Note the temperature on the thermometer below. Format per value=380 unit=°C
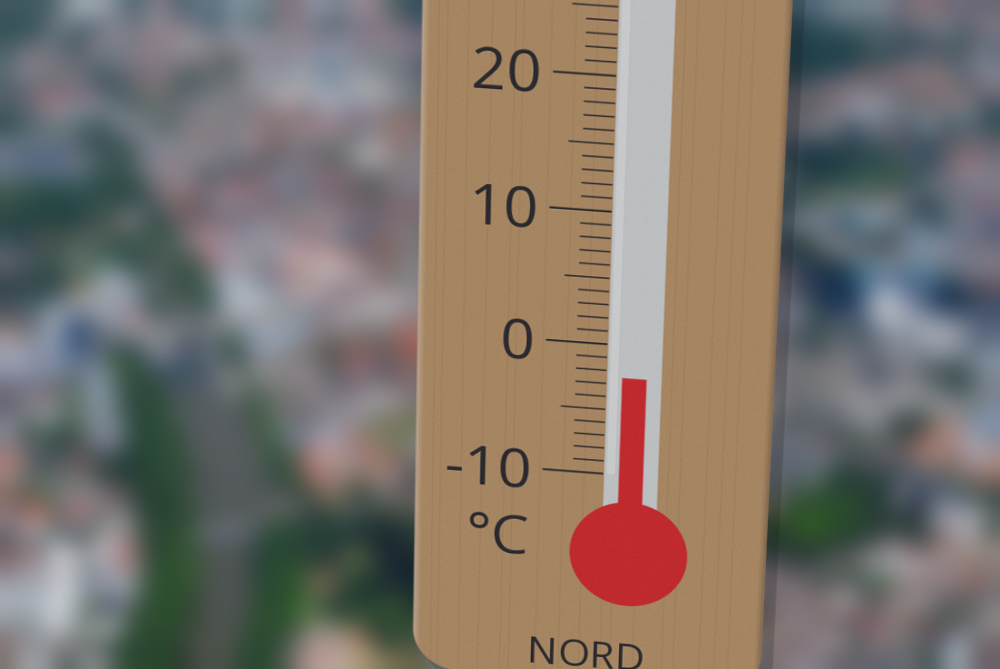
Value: value=-2.5 unit=°C
